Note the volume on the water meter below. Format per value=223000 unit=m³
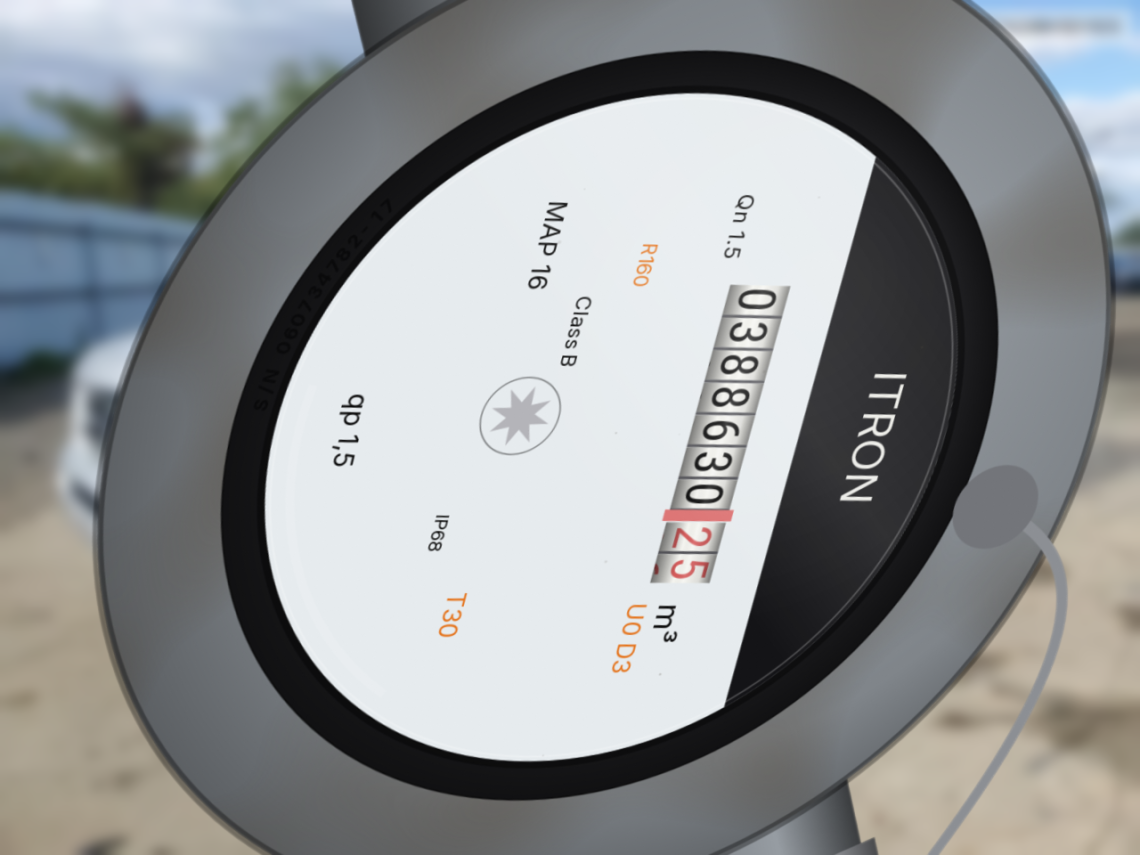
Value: value=388630.25 unit=m³
